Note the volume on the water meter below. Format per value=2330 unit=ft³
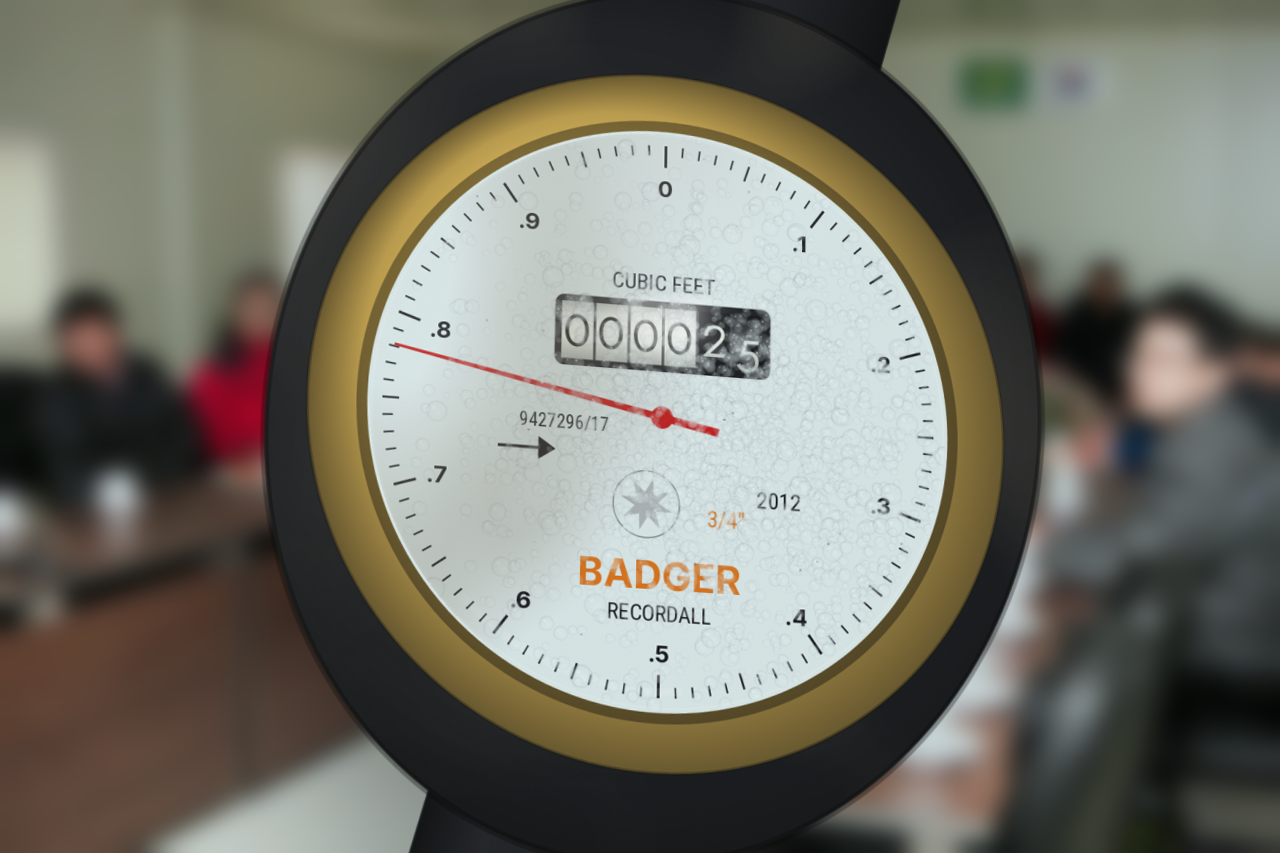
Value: value=24.78 unit=ft³
